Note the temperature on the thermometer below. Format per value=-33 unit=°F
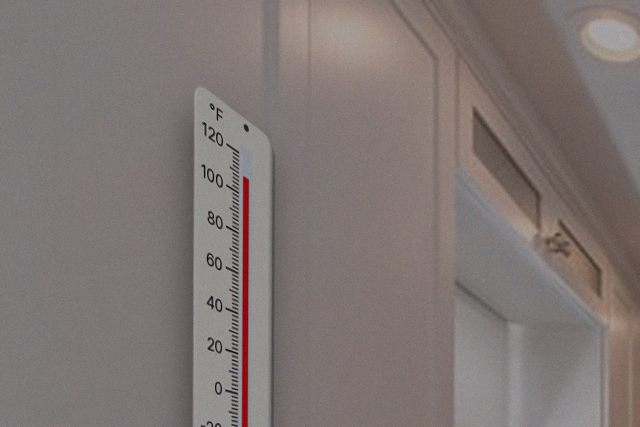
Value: value=110 unit=°F
